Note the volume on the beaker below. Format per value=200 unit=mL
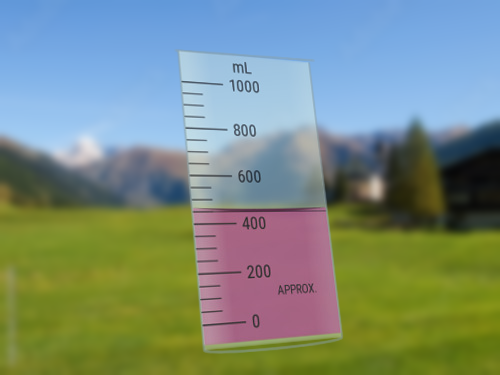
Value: value=450 unit=mL
